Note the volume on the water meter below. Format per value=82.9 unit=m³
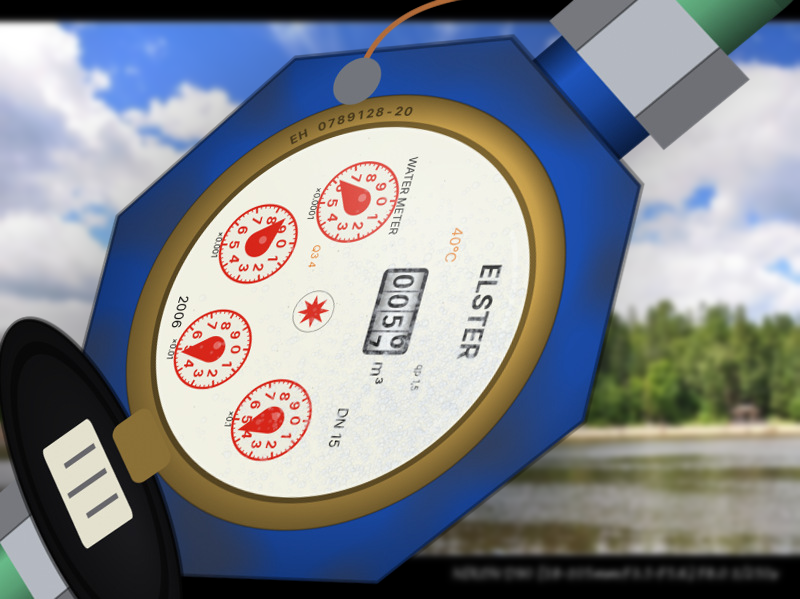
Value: value=56.4486 unit=m³
